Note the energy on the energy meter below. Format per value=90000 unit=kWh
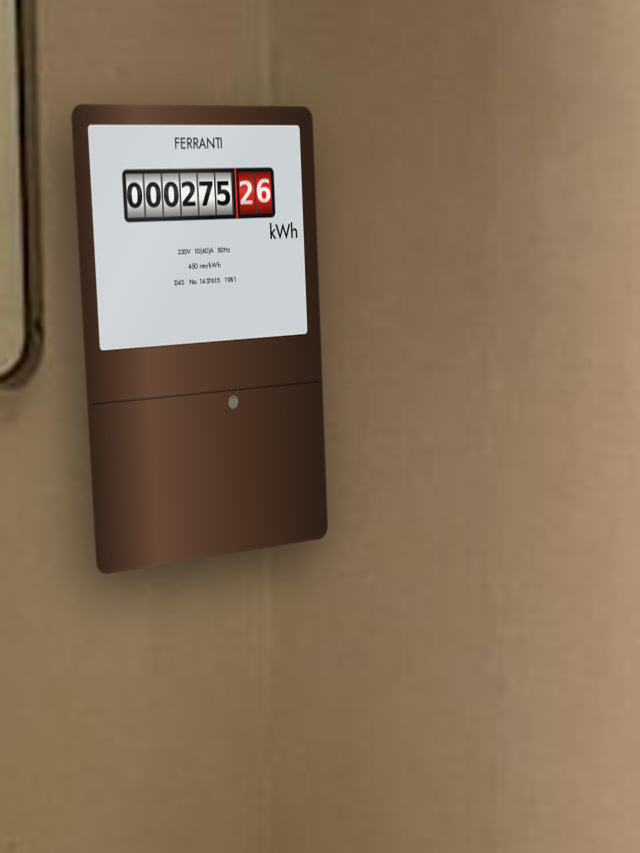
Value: value=275.26 unit=kWh
